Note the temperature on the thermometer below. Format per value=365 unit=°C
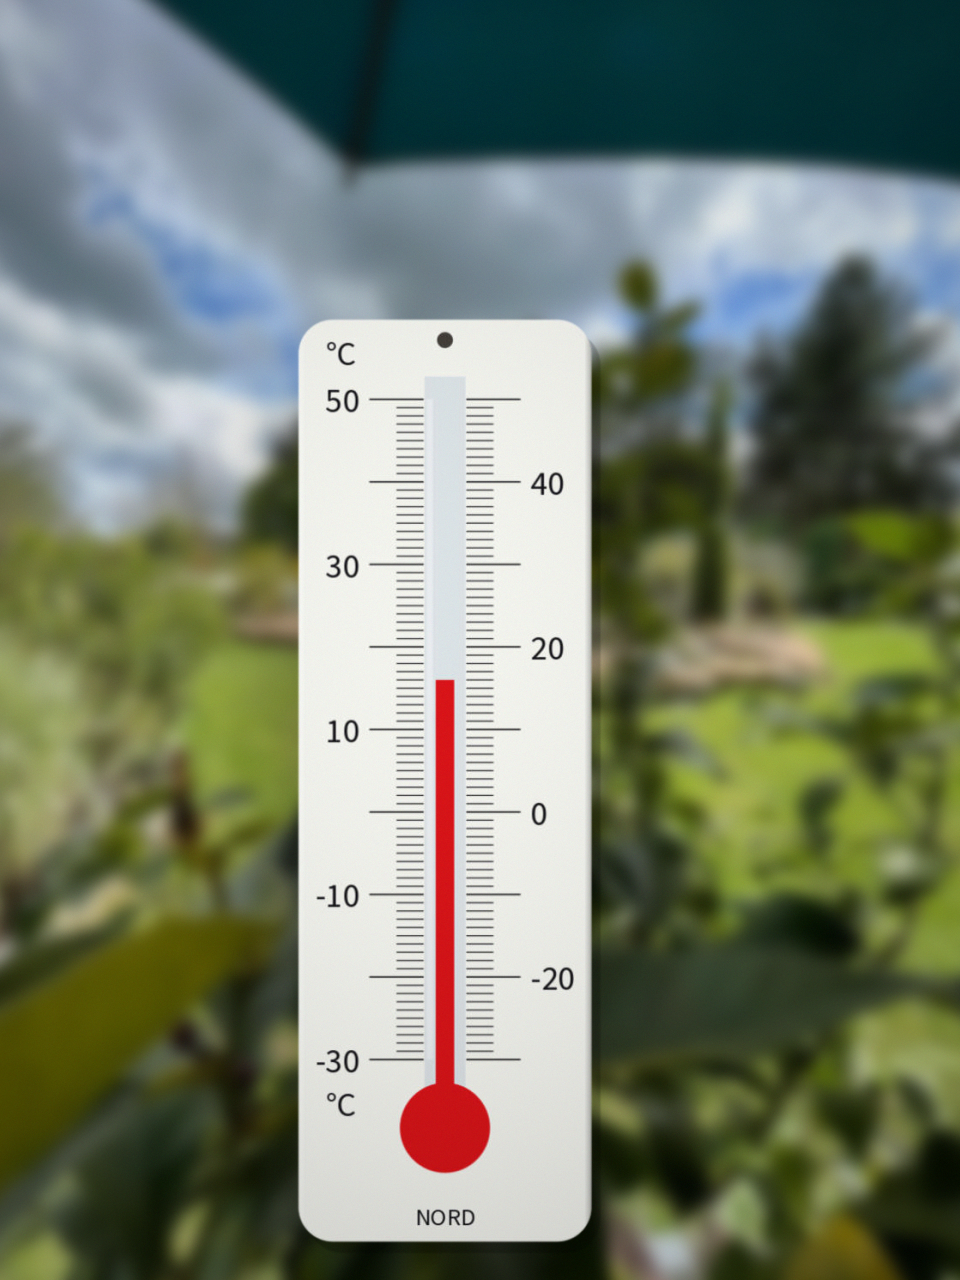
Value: value=16 unit=°C
